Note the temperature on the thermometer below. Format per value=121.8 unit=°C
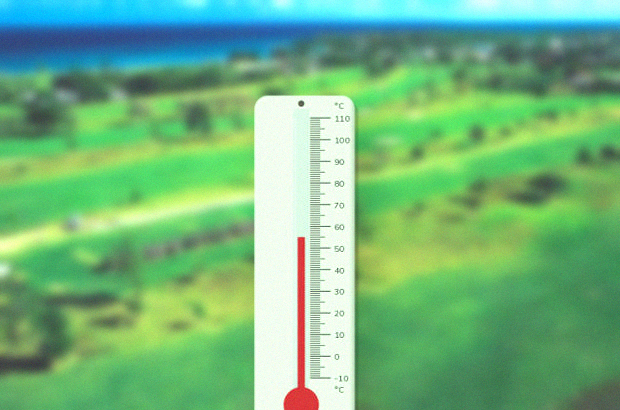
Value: value=55 unit=°C
